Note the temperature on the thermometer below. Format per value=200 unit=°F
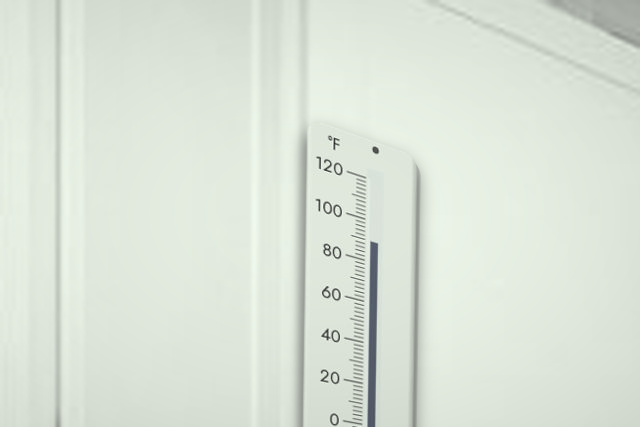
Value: value=90 unit=°F
